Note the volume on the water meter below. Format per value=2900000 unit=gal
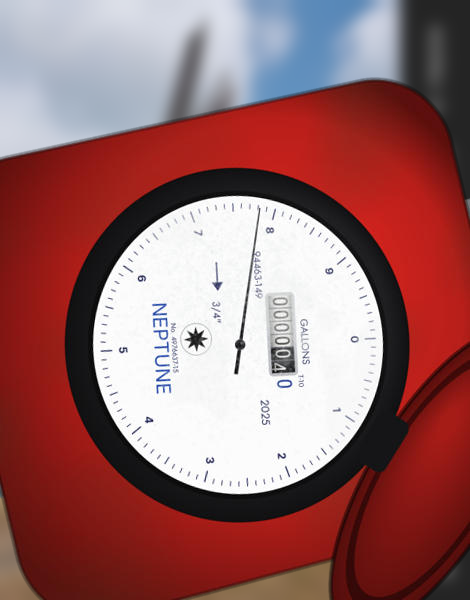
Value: value=37.8 unit=gal
